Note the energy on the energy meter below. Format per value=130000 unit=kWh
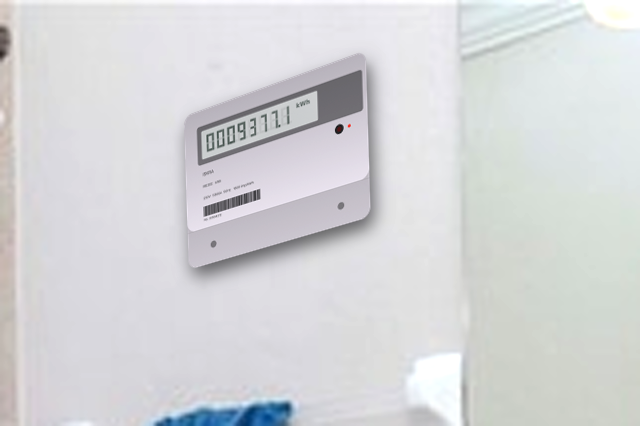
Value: value=9377.1 unit=kWh
